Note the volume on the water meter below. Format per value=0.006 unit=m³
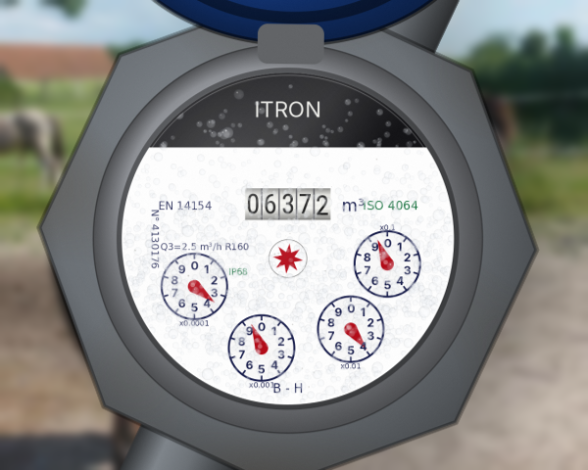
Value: value=6371.9393 unit=m³
